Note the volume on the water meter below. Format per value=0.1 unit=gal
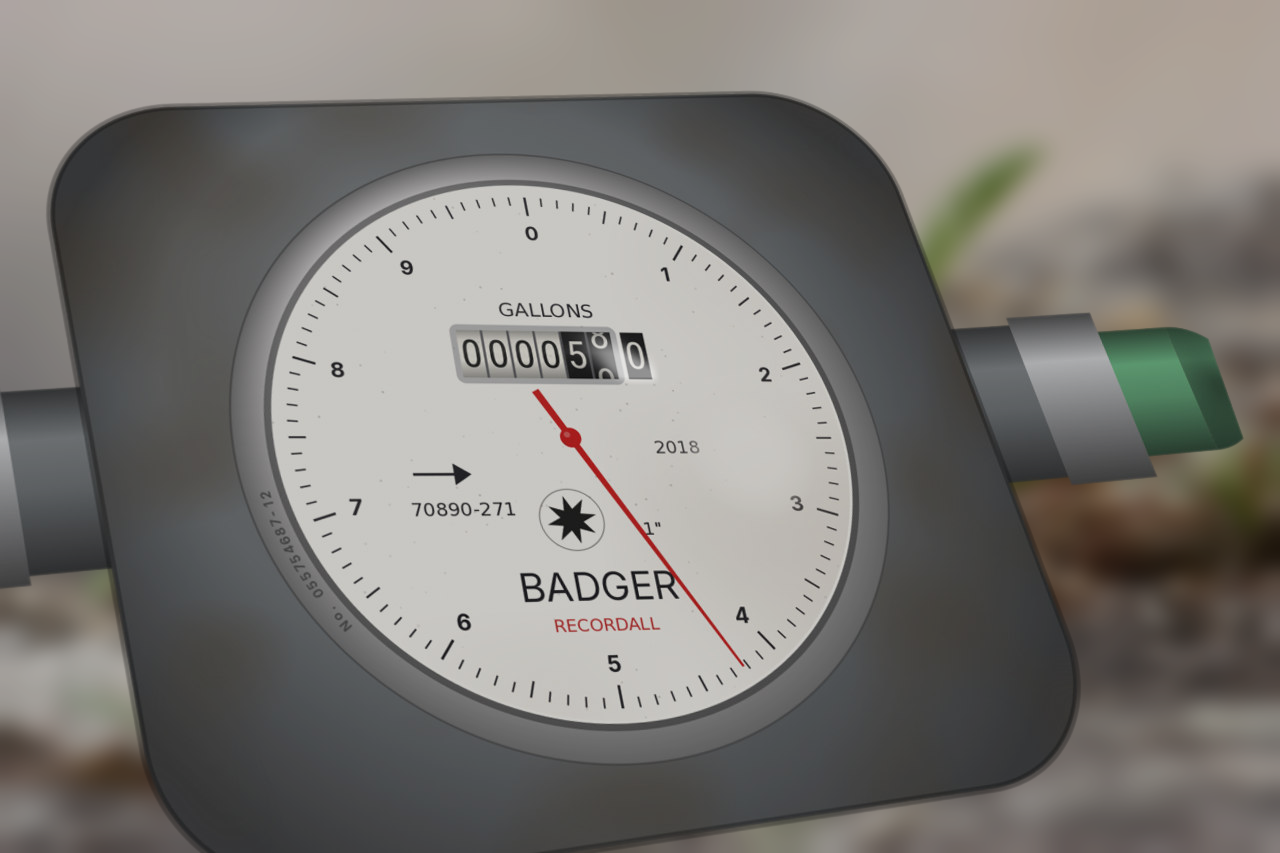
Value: value=584.2 unit=gal
